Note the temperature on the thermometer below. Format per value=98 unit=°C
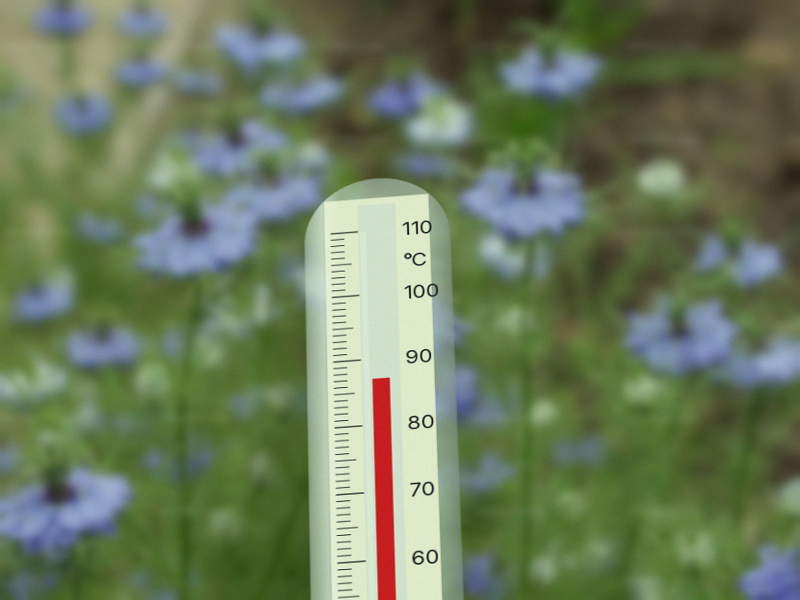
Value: value=87 unit=°C
